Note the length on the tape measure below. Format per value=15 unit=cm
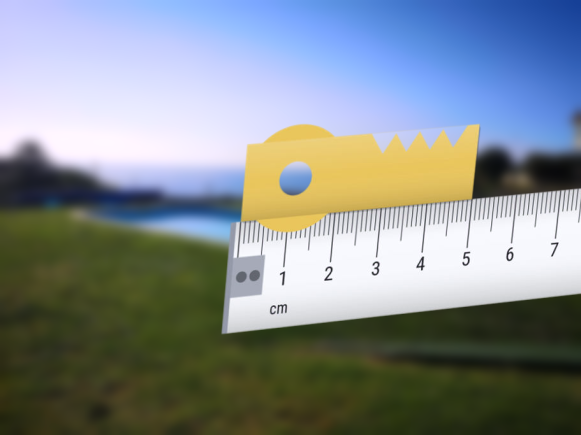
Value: value=5 unit=cm
